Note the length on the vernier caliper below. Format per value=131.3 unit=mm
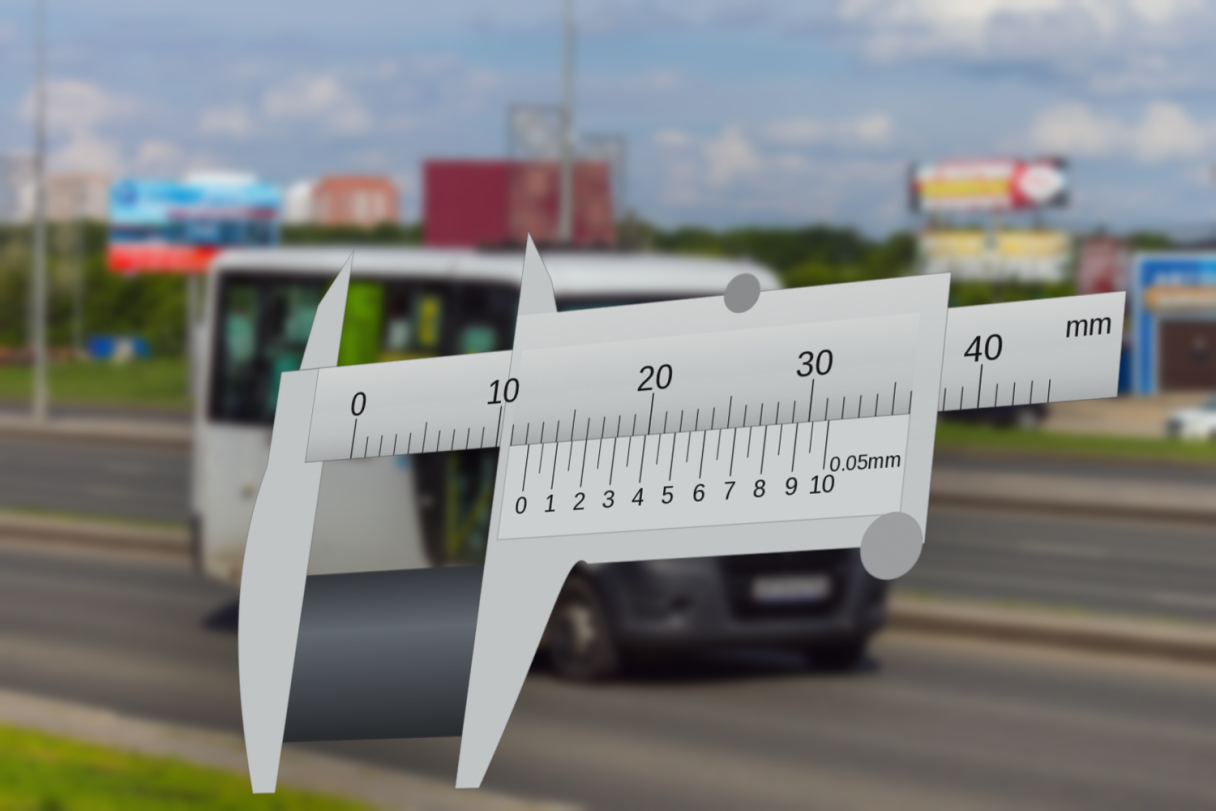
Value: value=12.2 unit=mm
